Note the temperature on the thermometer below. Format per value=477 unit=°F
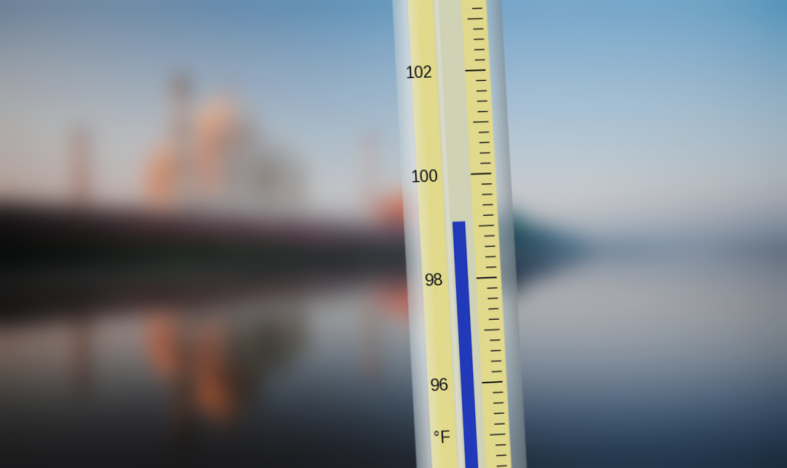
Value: value=99.1 unit=°F
